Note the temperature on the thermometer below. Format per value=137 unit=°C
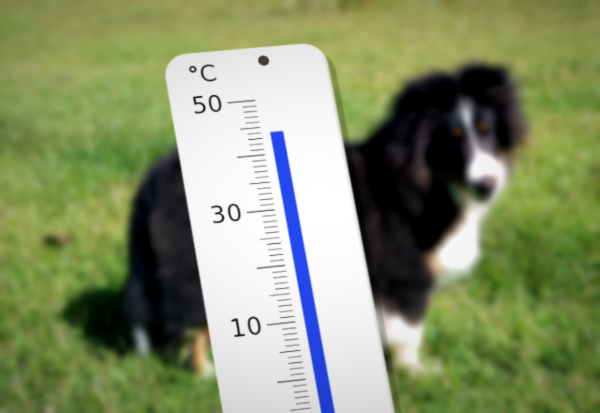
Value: value=44 unit=°C
